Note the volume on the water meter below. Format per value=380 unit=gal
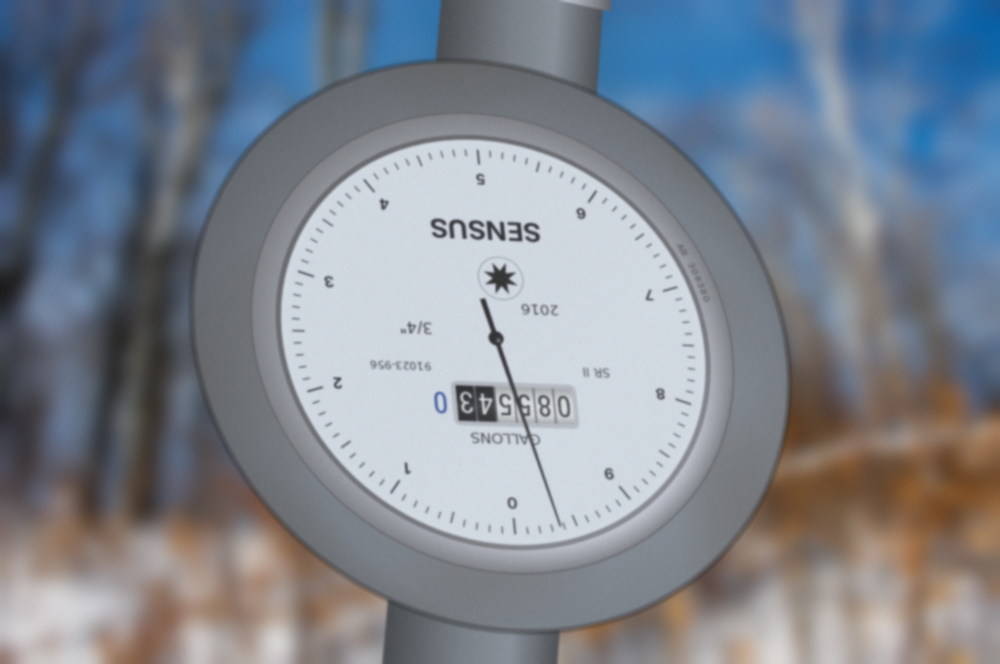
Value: value=855429.6 unit=gal
